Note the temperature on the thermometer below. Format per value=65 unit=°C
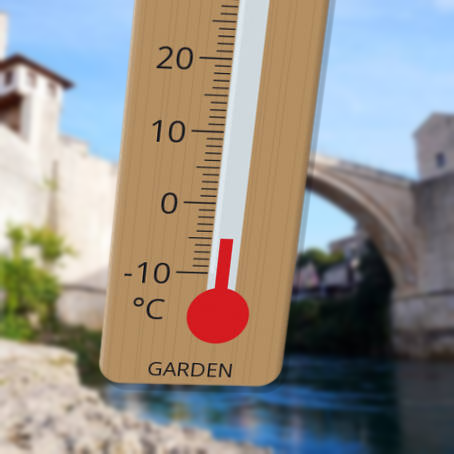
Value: value=-5 unit=°C
